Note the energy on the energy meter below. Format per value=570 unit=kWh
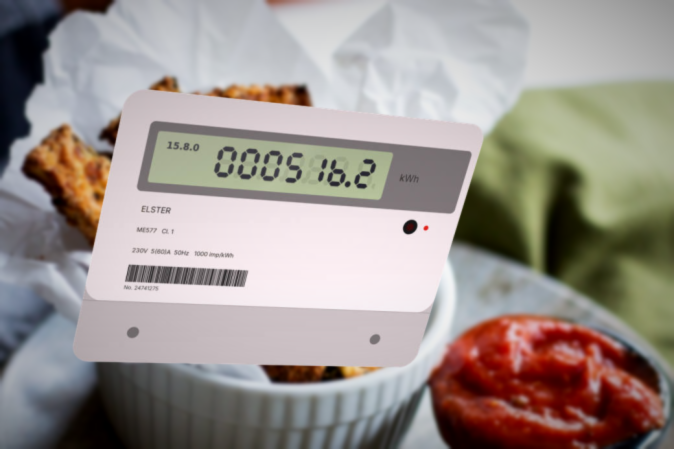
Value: value=516.2 unit=kWh
